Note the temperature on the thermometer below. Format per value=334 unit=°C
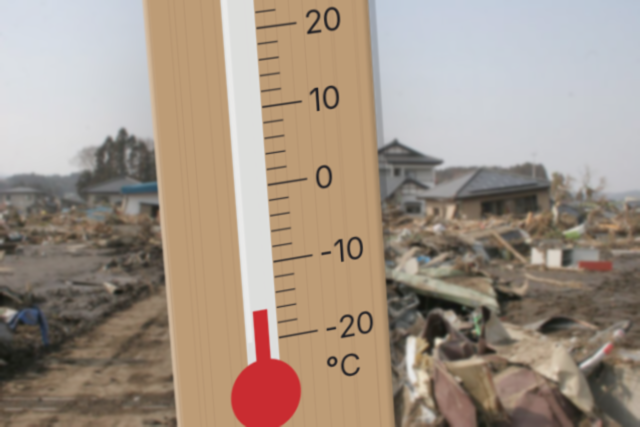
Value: value=-16 unit=°C
